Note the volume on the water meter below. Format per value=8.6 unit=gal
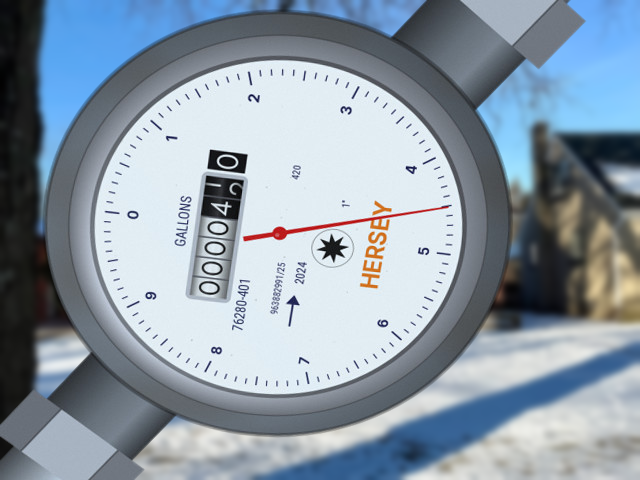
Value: value=414.5 unit=gal
